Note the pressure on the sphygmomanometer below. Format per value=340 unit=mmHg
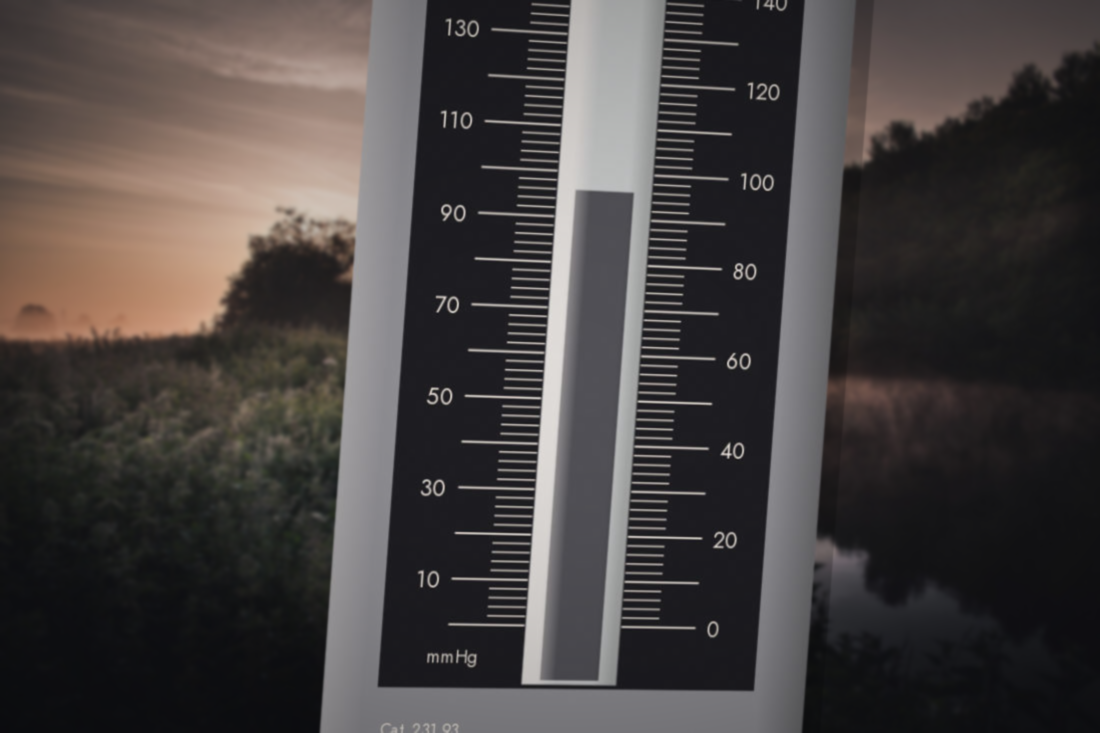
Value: value=96 unit=mmHg
